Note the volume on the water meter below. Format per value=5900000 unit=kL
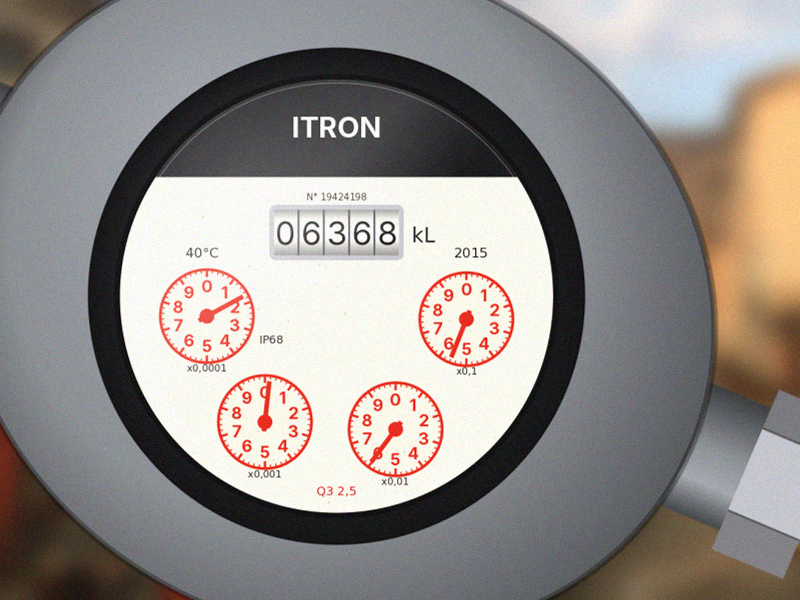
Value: value=6368.5601 unit=kL
